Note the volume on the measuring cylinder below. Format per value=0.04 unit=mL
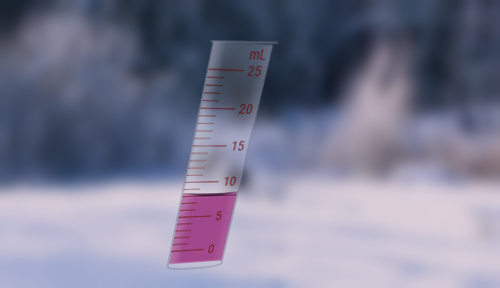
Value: value=8 unit=mL
